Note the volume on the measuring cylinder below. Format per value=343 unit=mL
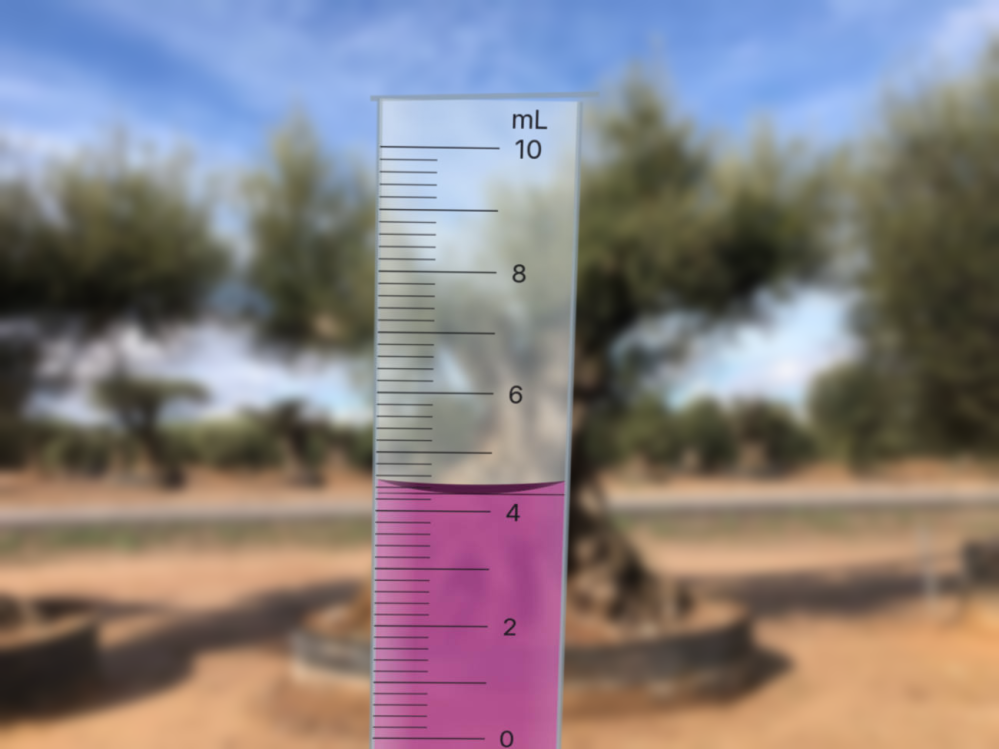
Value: value=4.3 unit=mL
